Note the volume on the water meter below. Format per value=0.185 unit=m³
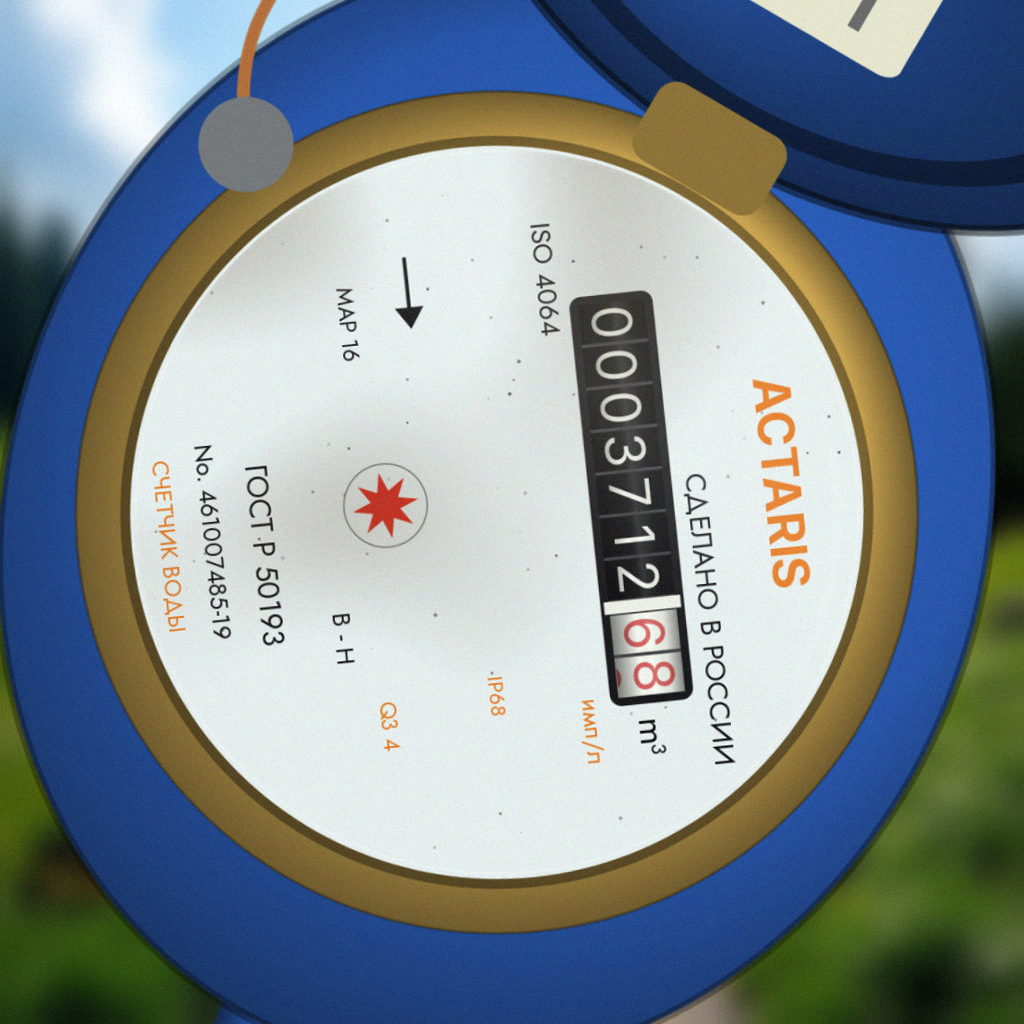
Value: value=3712.68 unit=m³
